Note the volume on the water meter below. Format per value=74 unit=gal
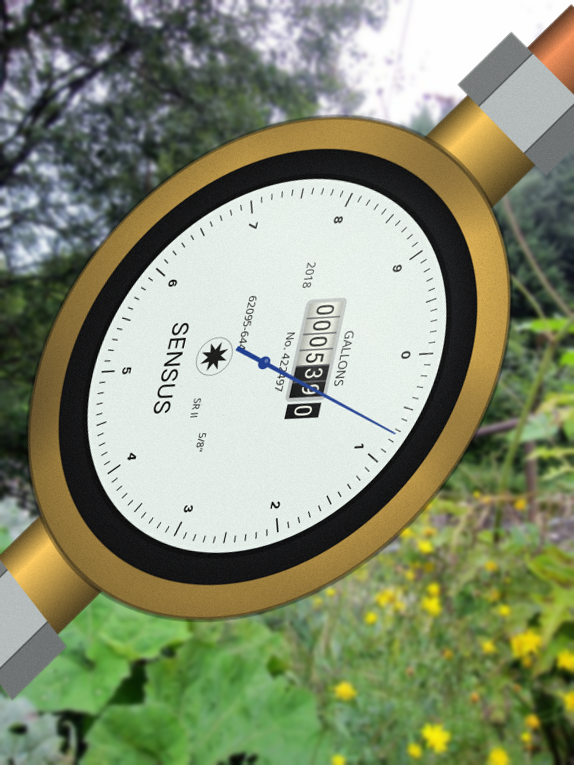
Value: value=5390.7 unit=gal
